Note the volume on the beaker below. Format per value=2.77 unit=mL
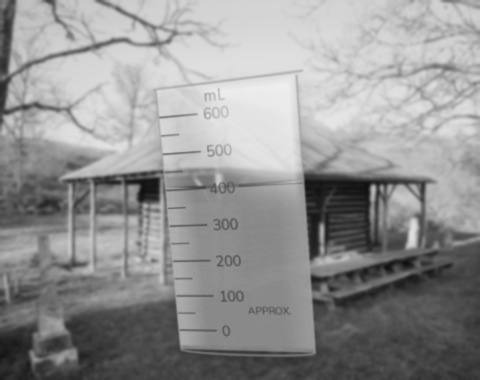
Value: value=400 unit=mL
